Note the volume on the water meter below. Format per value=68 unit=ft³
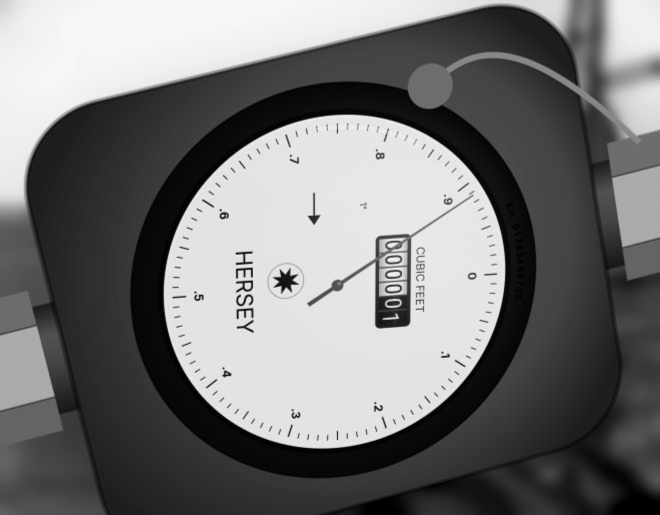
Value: value=0.91 unit=ft³
